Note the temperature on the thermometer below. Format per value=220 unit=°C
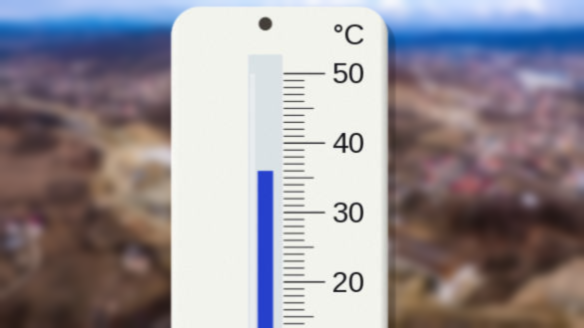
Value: value=36 unit=°C
